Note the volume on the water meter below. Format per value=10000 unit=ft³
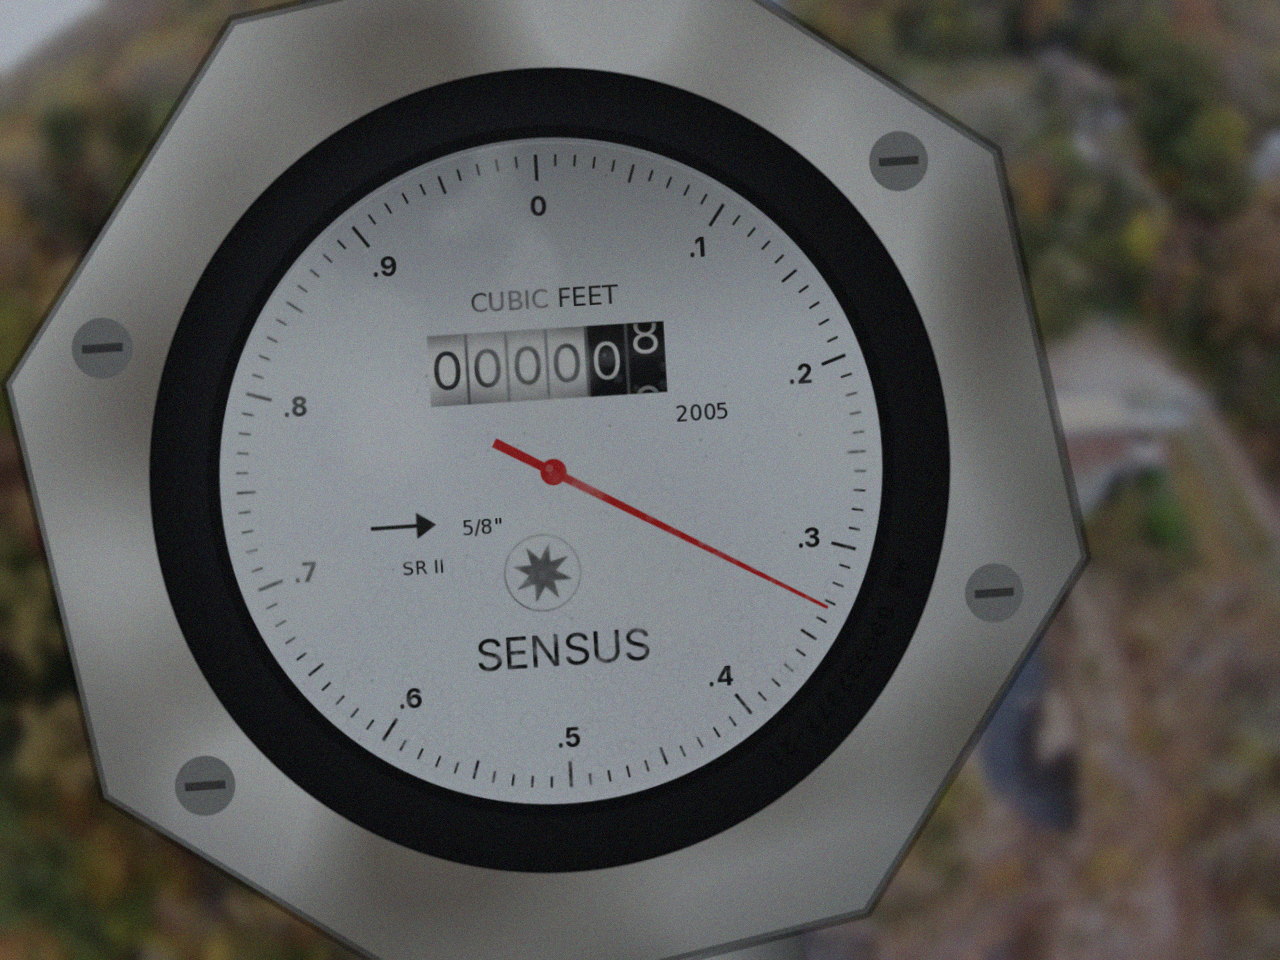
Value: value=8.33 unit=ft³
